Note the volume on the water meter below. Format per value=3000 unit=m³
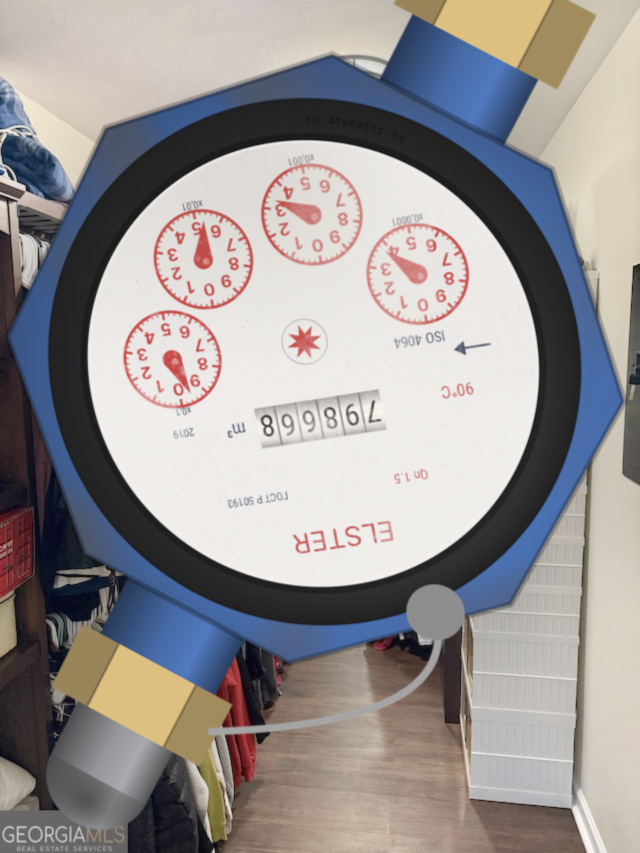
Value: value=798667.9533 unit=m³
